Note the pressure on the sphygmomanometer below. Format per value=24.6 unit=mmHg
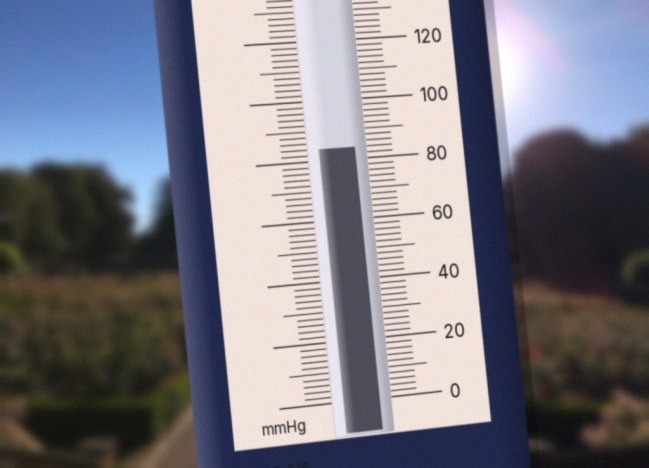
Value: value=84 unit=mmHg
